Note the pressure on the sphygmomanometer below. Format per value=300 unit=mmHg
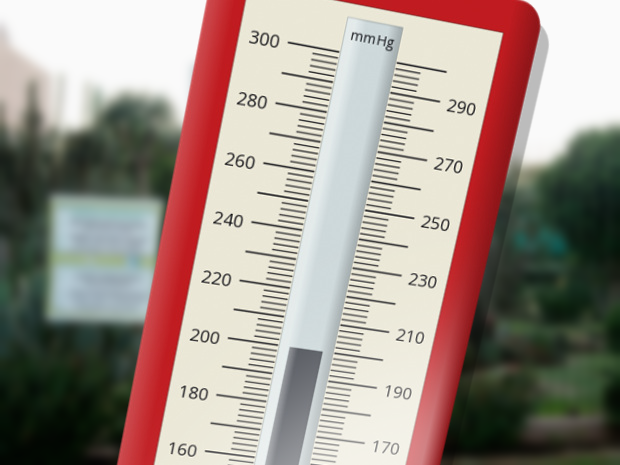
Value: value=200 unit=mmHg
